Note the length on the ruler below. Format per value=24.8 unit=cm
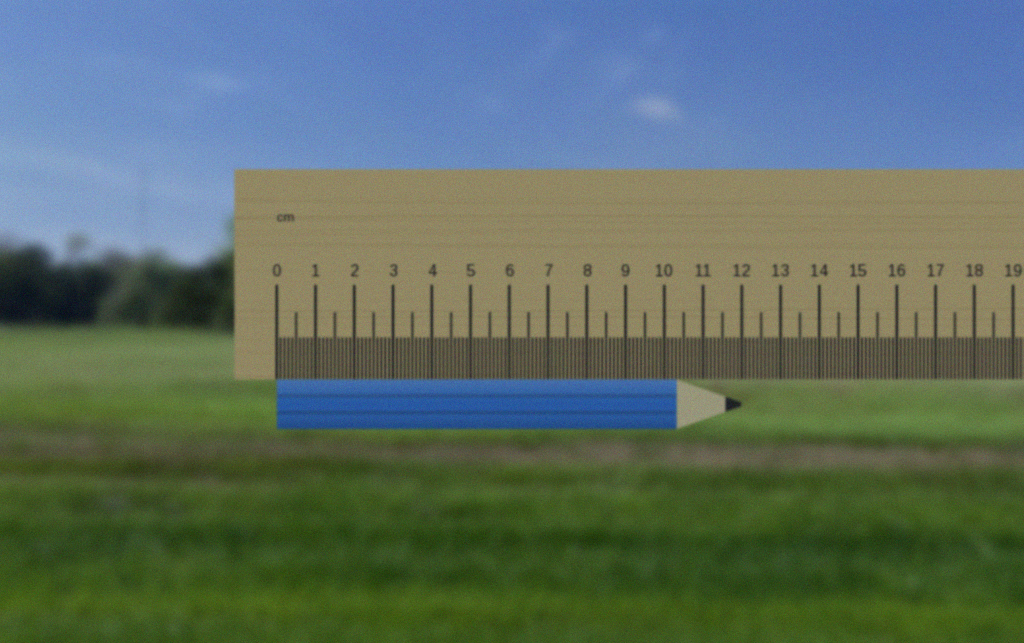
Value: value=12 unit=cm
